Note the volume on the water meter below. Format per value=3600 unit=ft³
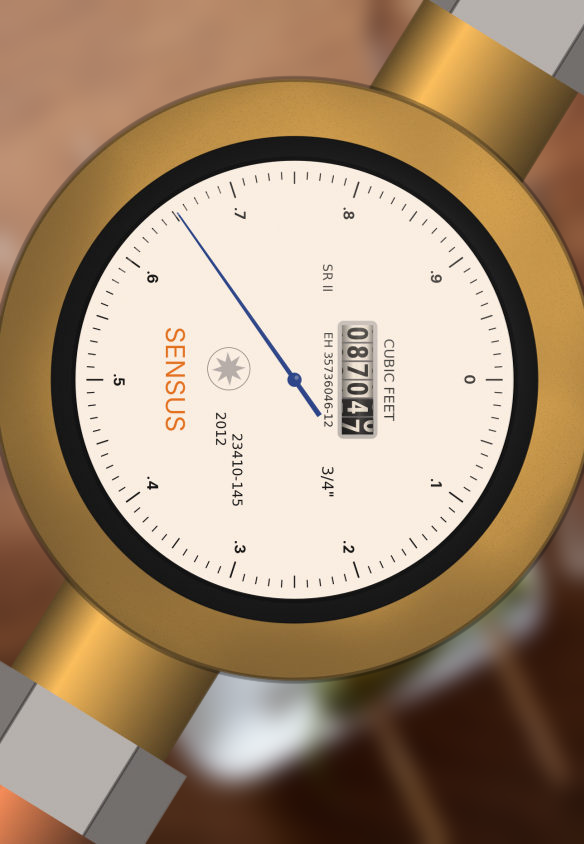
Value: value=87046.65 unit=ft³
